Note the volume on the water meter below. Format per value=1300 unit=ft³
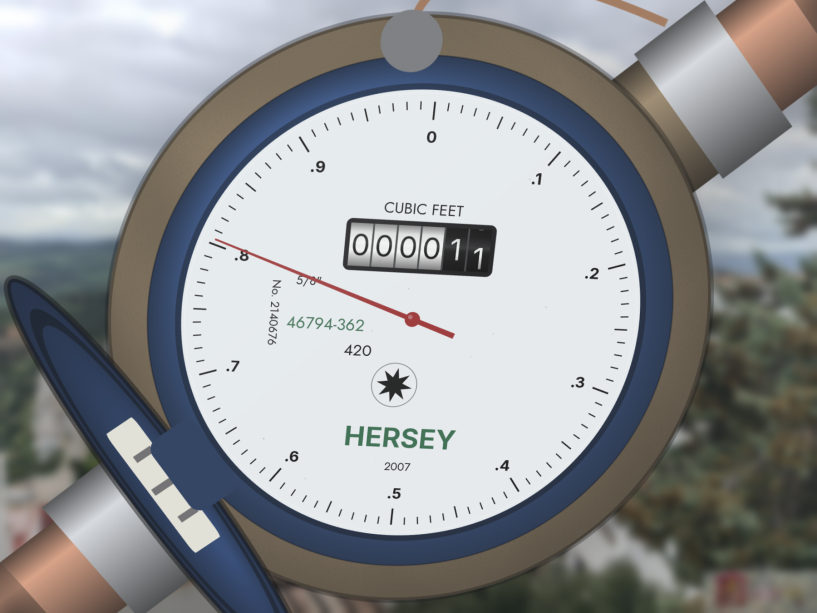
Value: value=10.80 unit=ft³
